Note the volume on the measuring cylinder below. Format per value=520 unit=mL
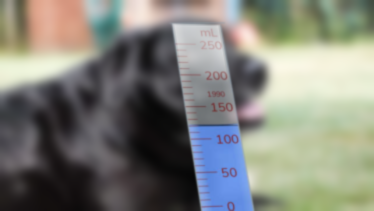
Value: value=120 unit=mL
